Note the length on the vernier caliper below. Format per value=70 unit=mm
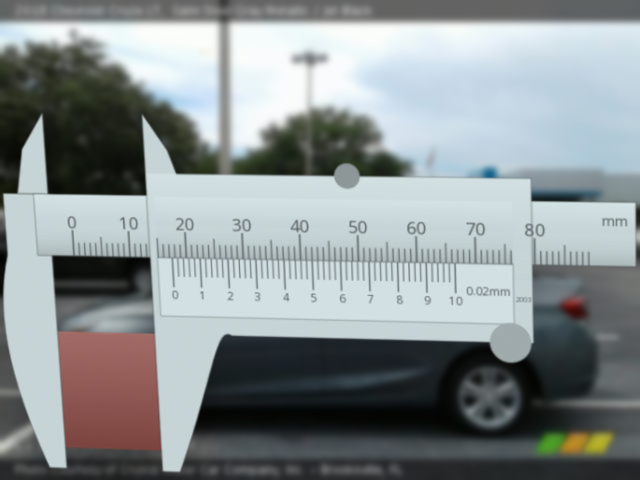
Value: value=17.5 unit=mm
